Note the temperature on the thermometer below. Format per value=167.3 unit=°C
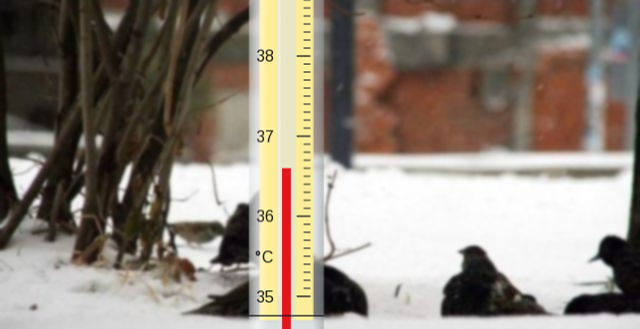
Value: value=36.6 unit=°C
